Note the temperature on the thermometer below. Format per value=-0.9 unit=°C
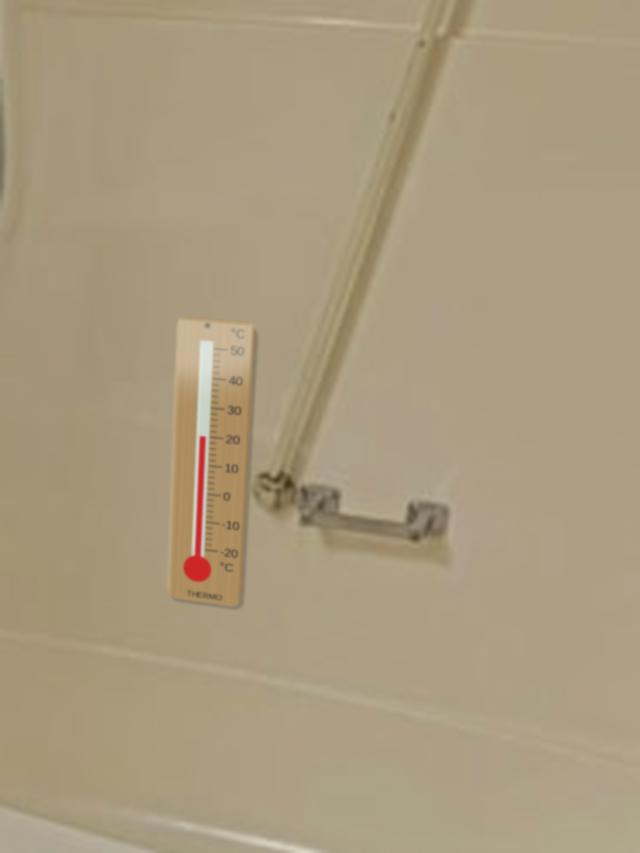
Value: value=20 unit=°C
